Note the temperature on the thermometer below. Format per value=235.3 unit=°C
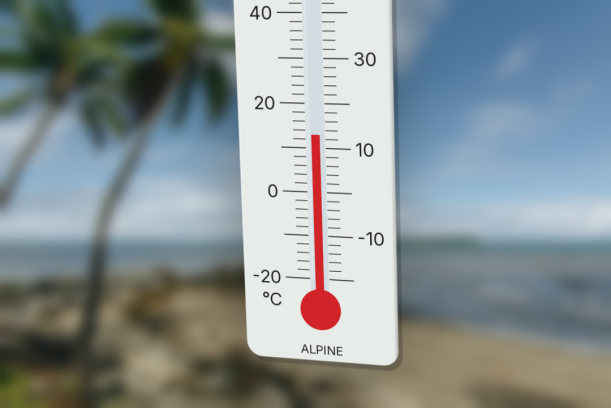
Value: value=13 unit=°C
